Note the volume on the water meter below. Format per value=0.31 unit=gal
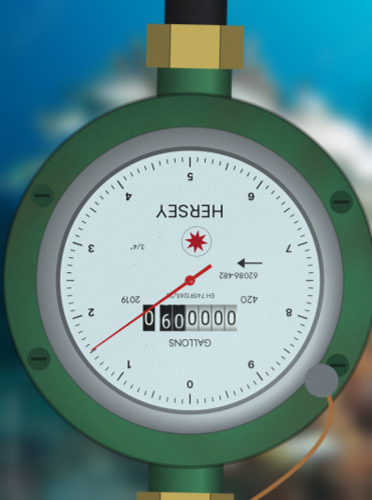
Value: value=91.5 unit=gal
